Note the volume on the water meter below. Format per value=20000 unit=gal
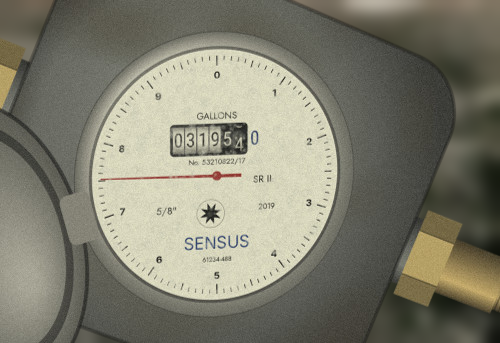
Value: value=319537.5 unit=gal
